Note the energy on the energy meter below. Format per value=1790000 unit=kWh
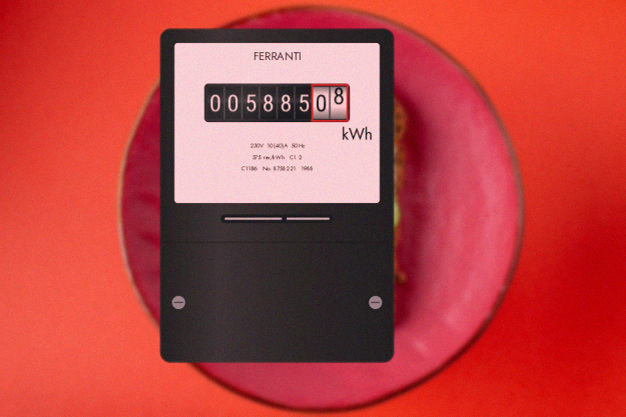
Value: value=5885.08 unit=kWh
